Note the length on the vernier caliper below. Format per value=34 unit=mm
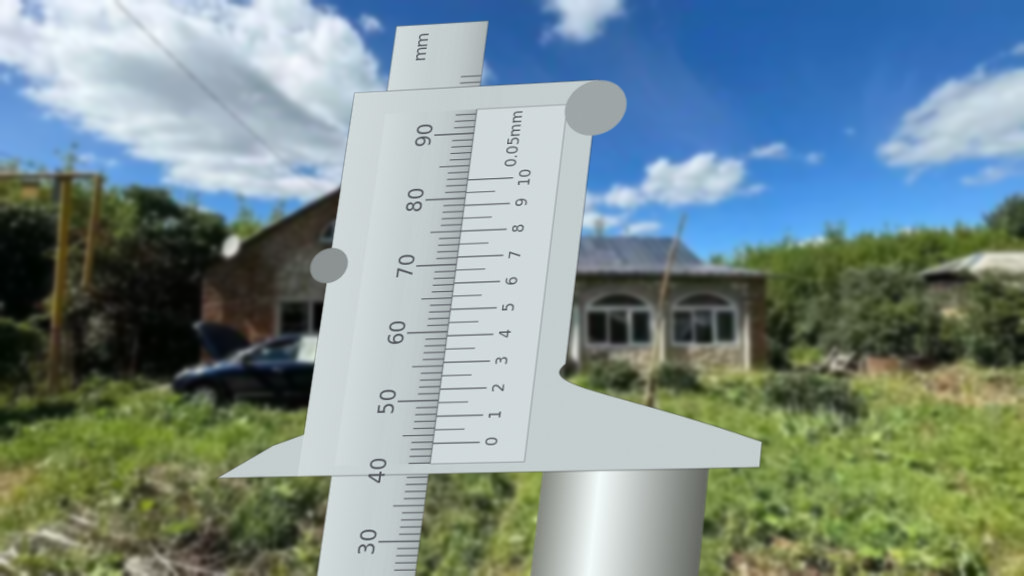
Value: value=43.8 unit=mm
